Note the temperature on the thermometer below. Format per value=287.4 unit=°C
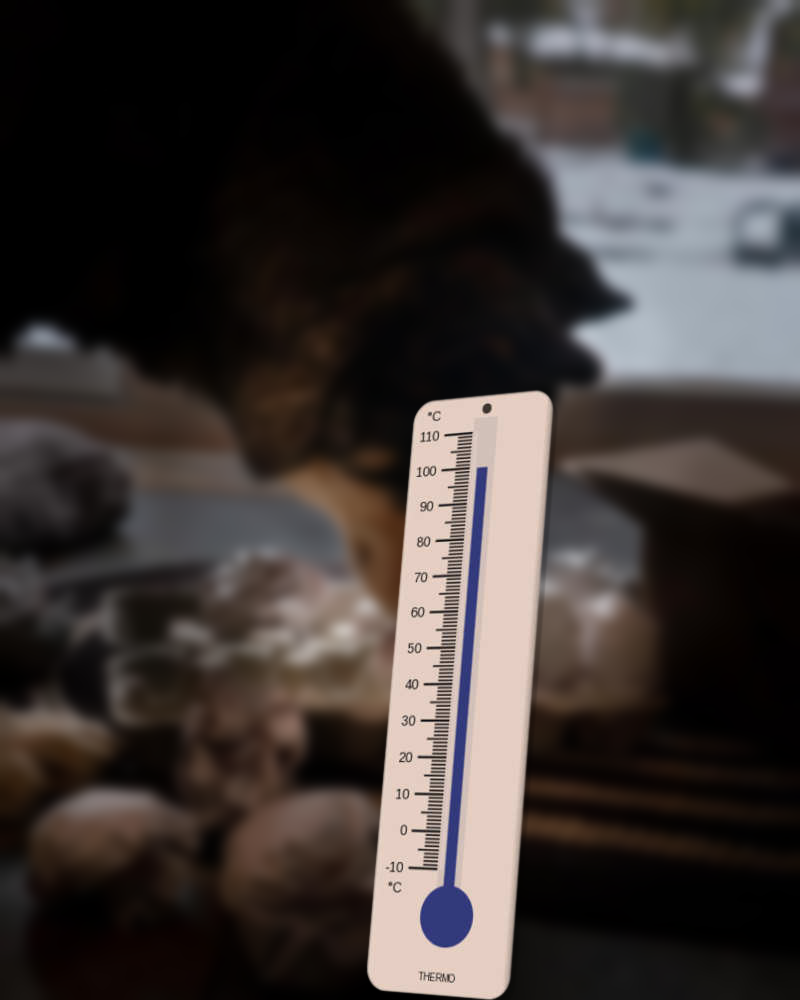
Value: value=100 unit=°C
